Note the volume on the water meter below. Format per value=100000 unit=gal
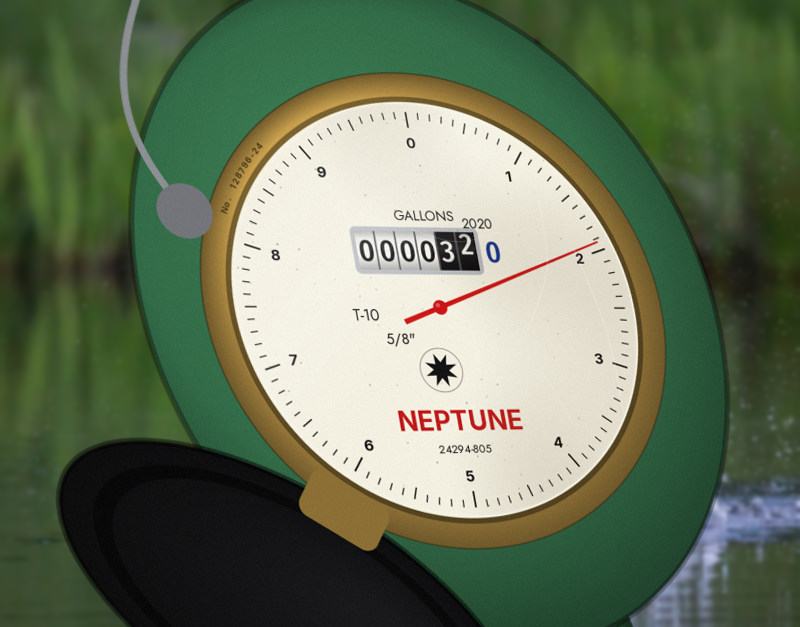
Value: value=321.9 unit=gal
